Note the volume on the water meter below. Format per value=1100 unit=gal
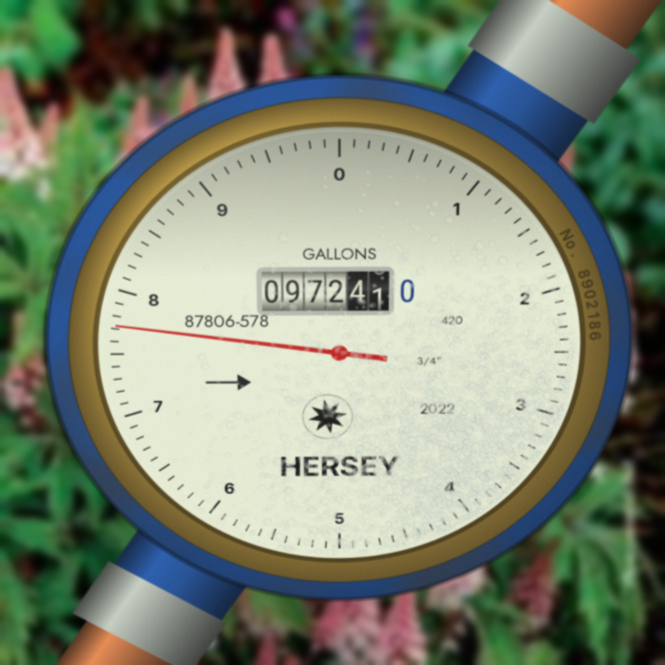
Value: value=972407.7 unit=gal
